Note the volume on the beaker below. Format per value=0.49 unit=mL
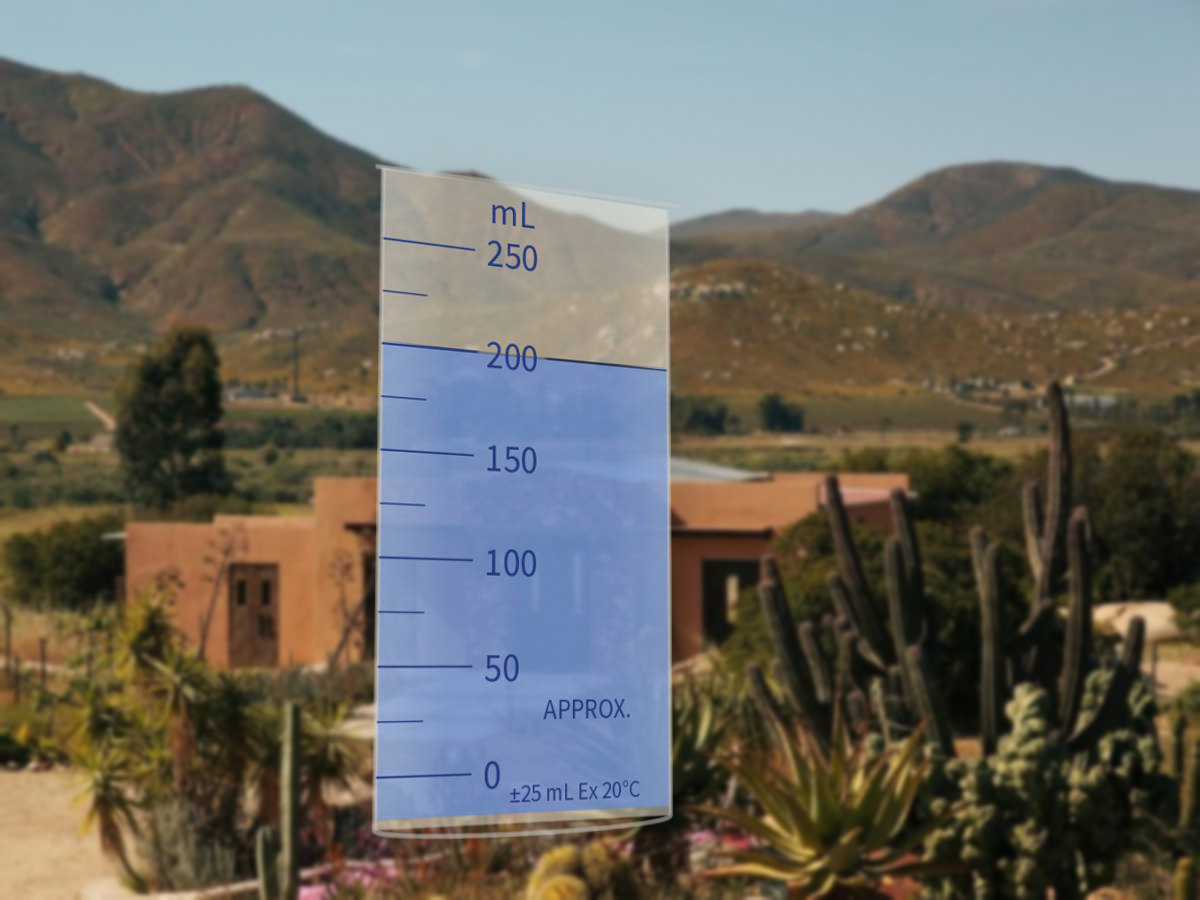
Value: value=200 unit=mL
